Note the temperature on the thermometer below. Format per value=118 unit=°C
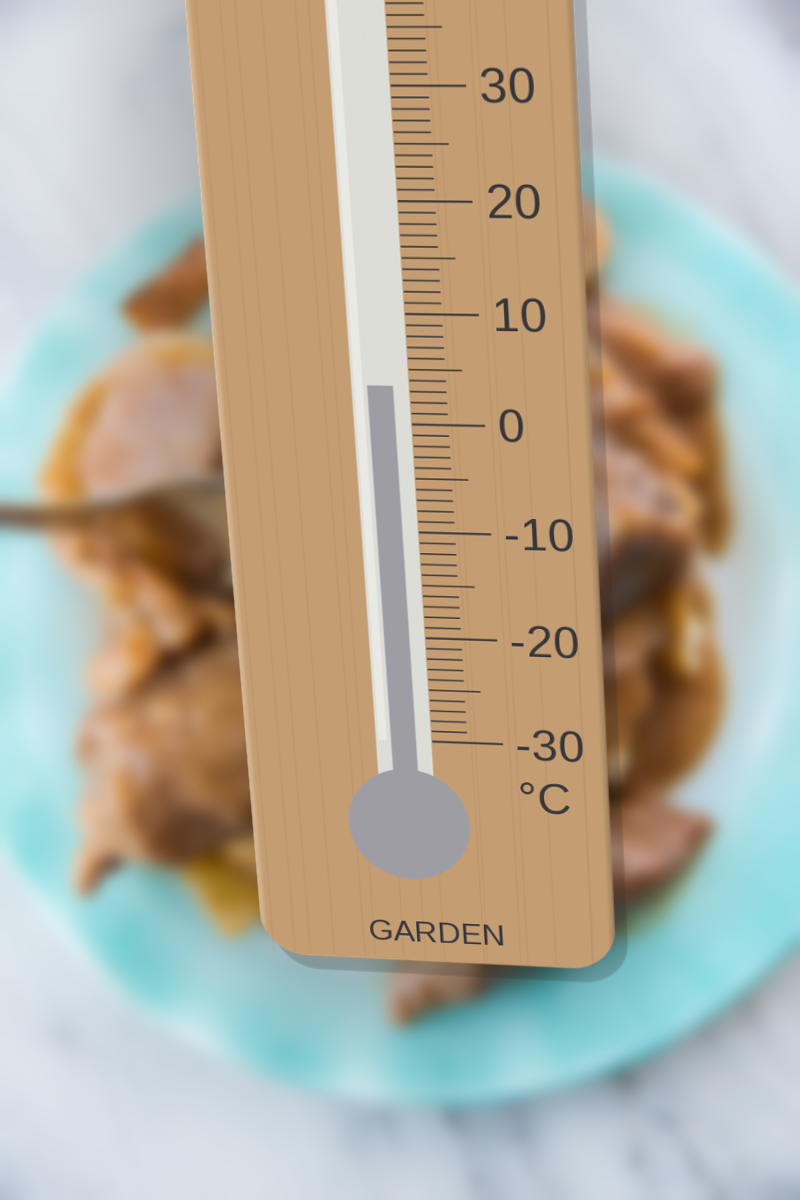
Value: value=3.5 unit=°C
